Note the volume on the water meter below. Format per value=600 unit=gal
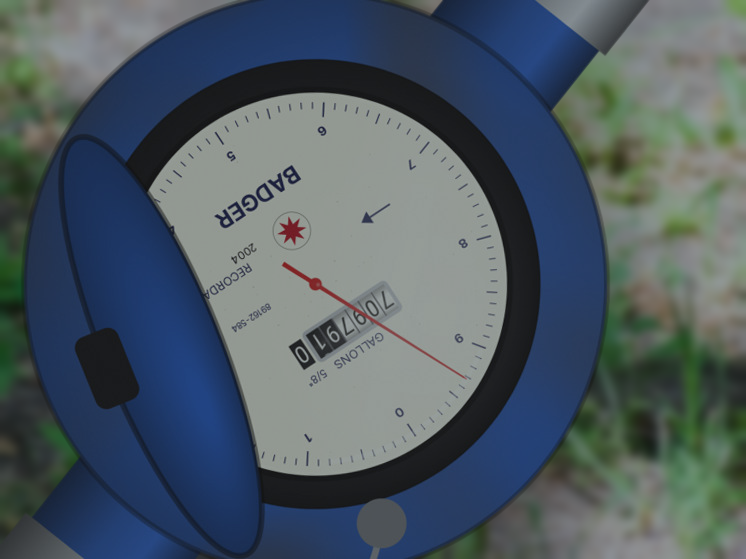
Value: value=7097909.3 unit=gal
